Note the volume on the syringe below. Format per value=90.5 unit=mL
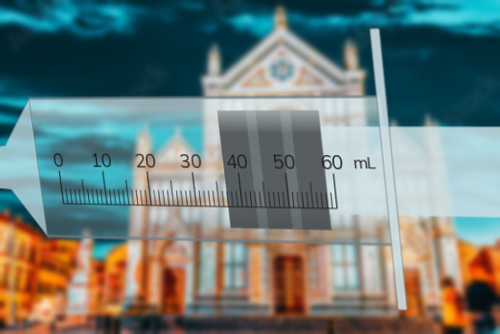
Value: value=37 unit=mL
